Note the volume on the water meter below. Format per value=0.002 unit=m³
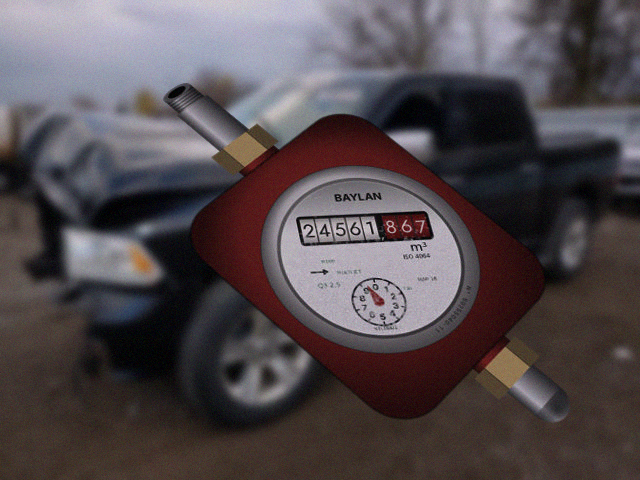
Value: value=24561.8669 unit=m³
